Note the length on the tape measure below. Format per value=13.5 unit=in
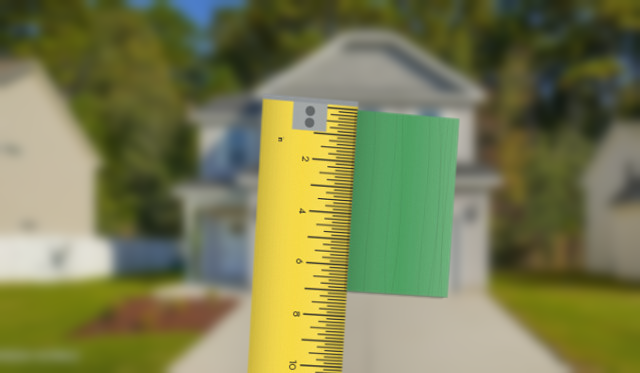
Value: value=7 unit=in
